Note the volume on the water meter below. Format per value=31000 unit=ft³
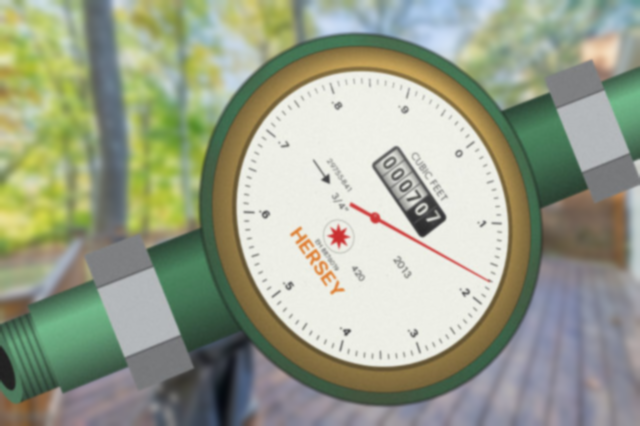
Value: value=707.17 unit=ft³
